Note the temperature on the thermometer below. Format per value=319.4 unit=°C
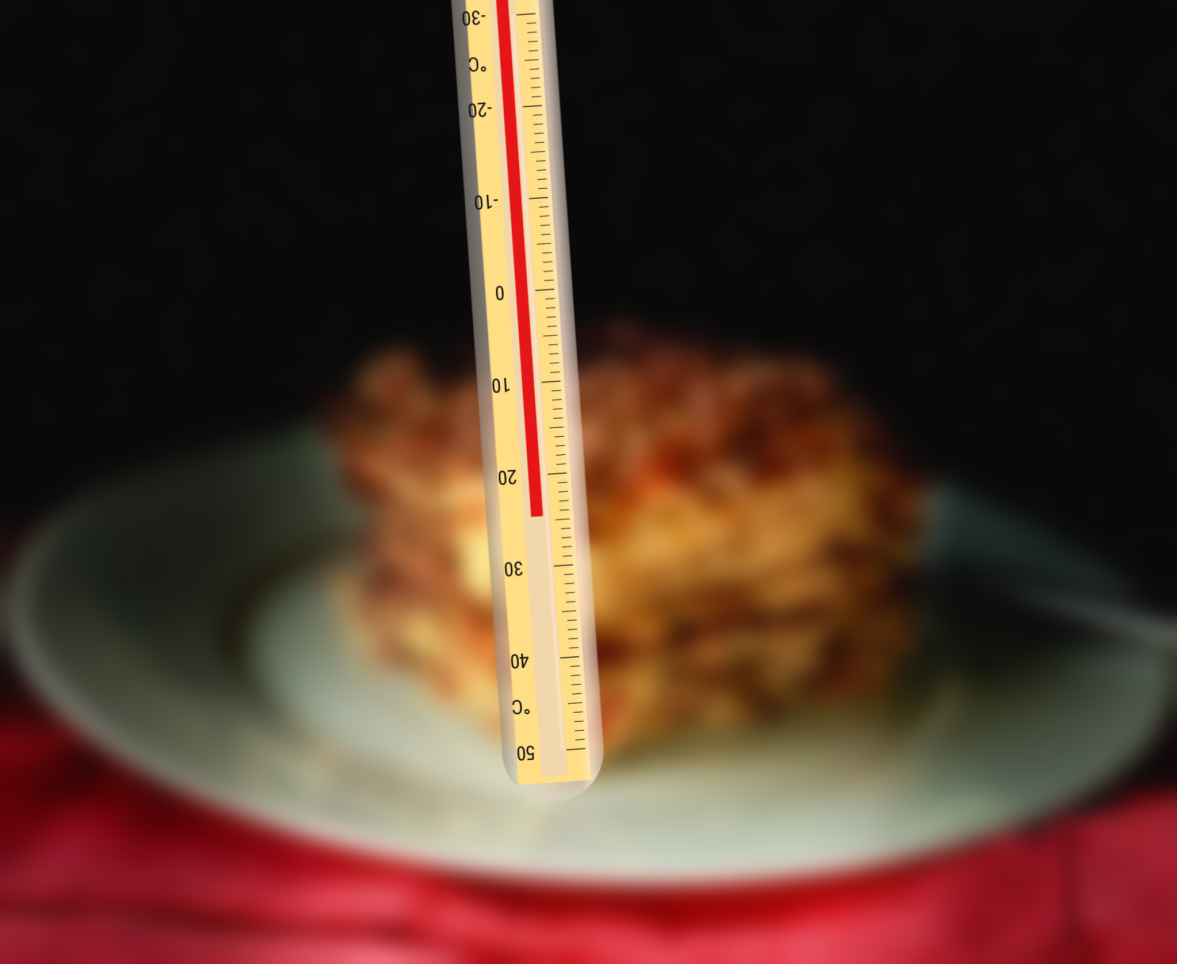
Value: value=24.5 unit=°C
